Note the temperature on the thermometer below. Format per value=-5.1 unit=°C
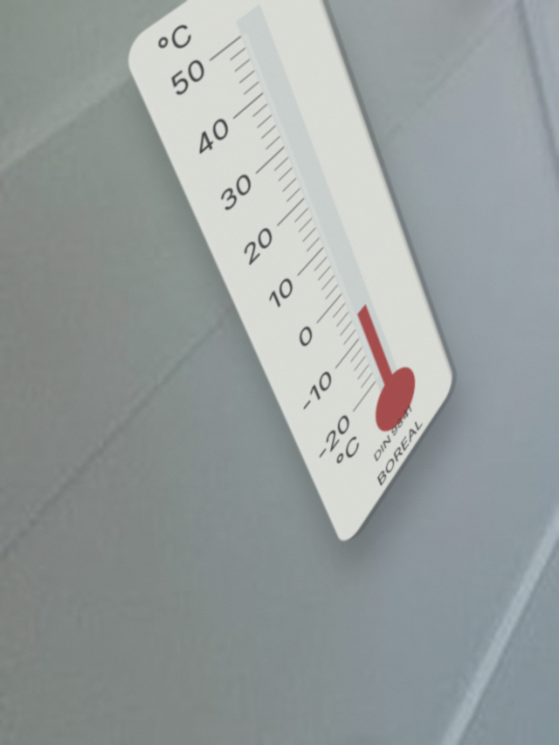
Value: value=-6 unit=°C
